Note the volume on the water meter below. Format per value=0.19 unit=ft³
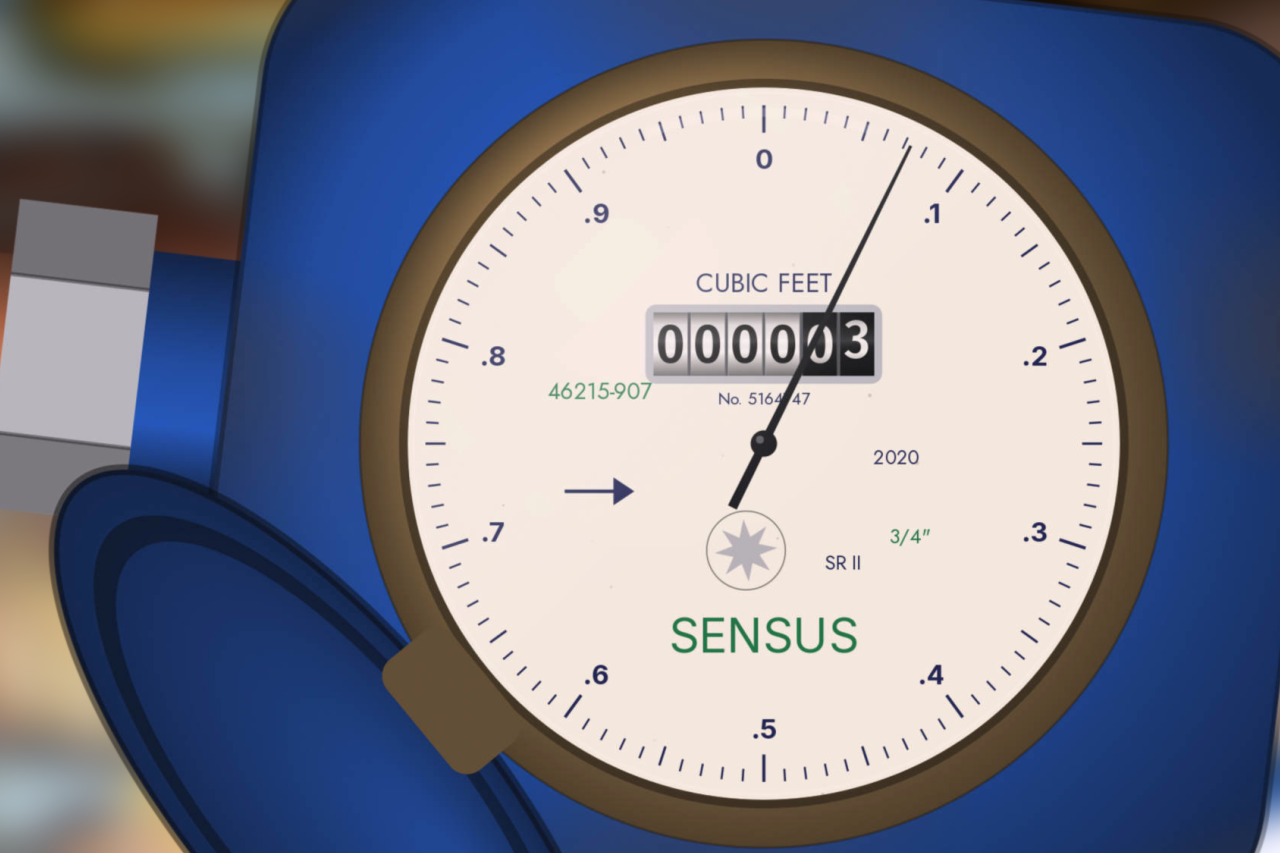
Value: value=3.07 unit=ft³
